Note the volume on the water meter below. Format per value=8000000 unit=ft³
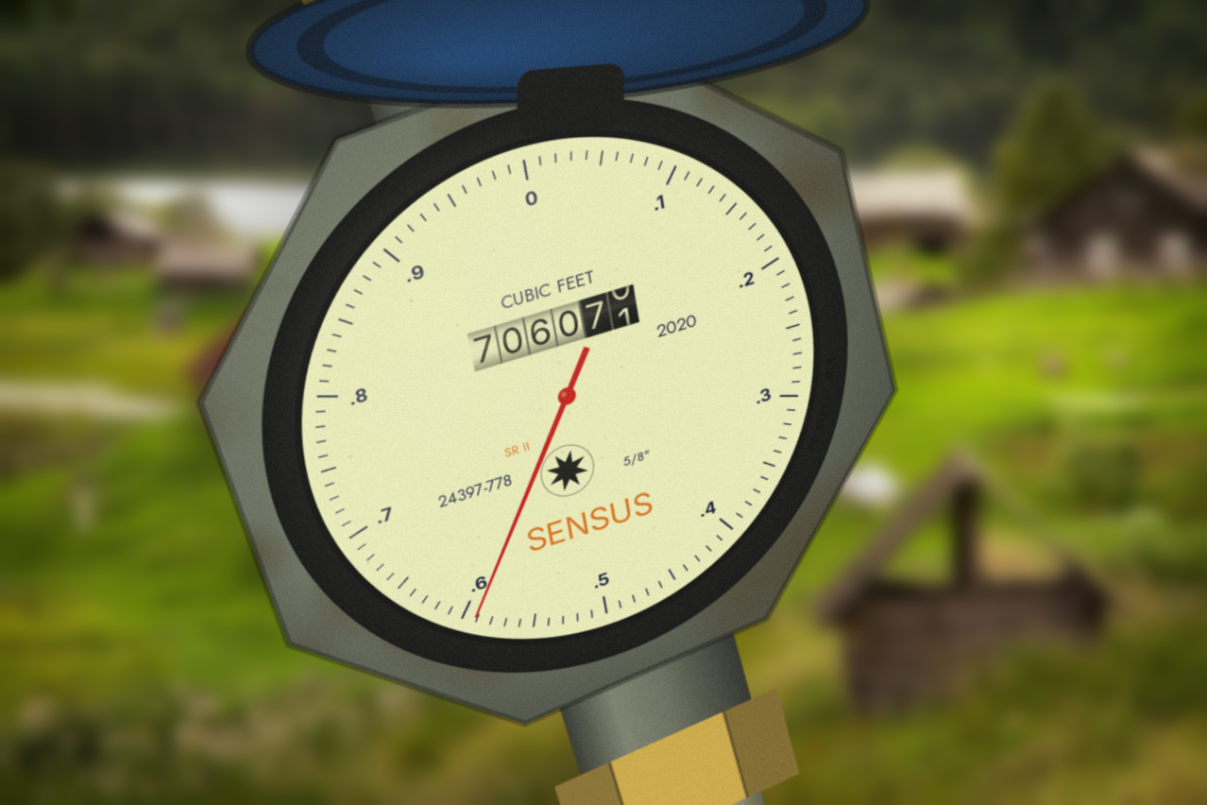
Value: value=706070.59 unit=ft³
